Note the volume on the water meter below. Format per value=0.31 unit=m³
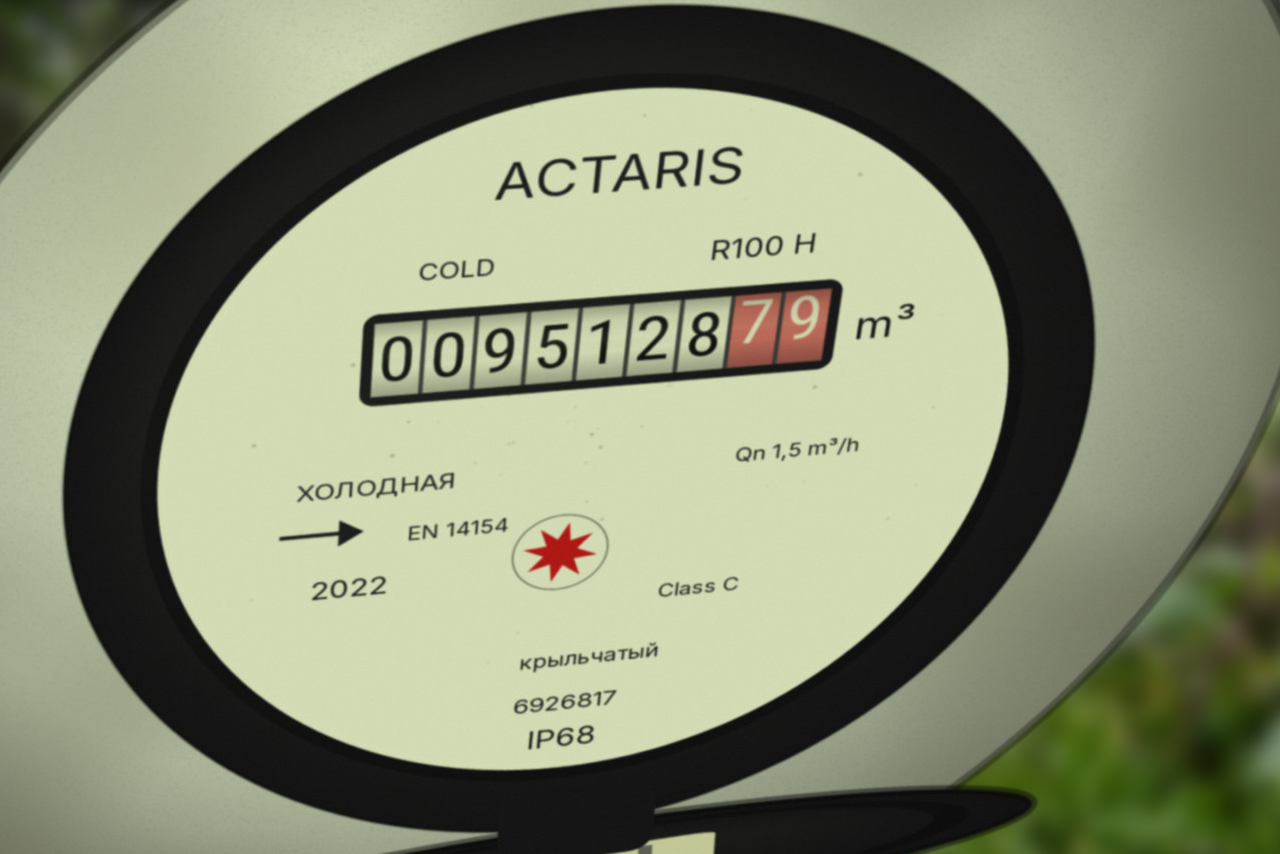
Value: value=95128.79 unit=m³
